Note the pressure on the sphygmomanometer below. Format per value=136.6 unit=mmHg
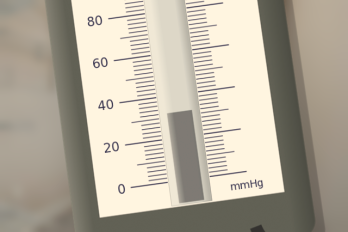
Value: value=32 unit=mmHg
